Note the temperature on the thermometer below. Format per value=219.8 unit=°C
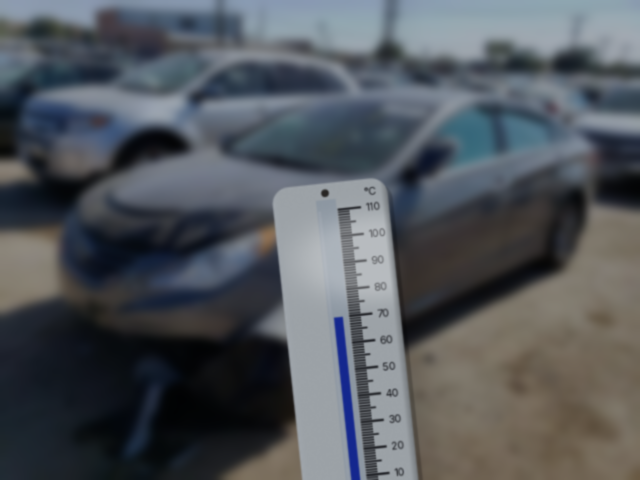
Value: value=70 unit=°C
